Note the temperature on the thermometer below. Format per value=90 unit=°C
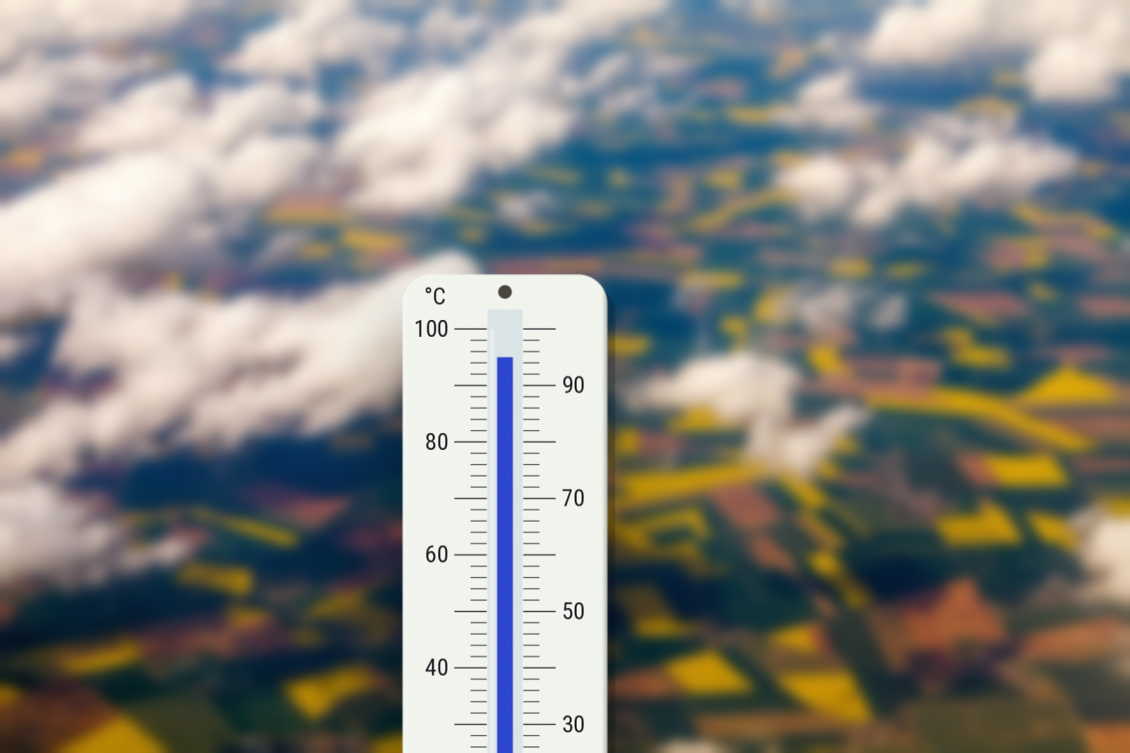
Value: value=95 unit=°C
